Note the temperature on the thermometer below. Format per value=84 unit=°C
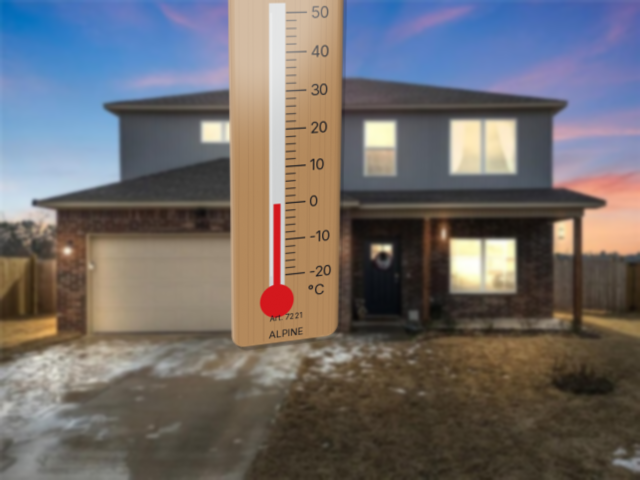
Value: value=0 unit=°C
